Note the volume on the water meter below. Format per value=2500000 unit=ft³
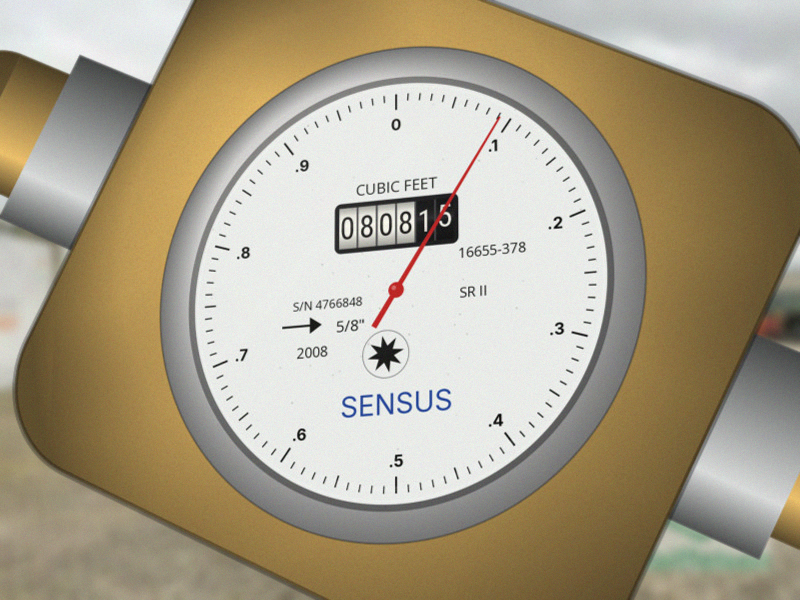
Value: value=80815.09 unit=ft³
